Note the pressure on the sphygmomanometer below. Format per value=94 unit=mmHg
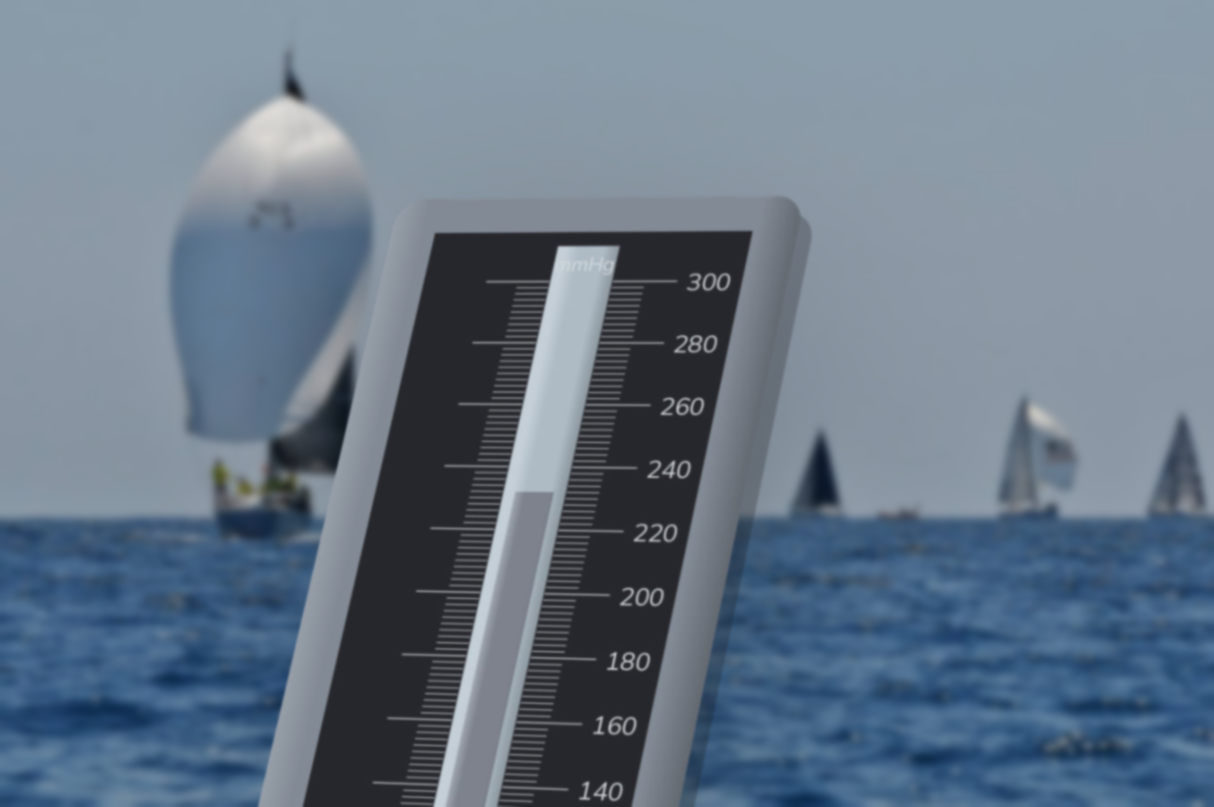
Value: value=232 unit=mmHg
